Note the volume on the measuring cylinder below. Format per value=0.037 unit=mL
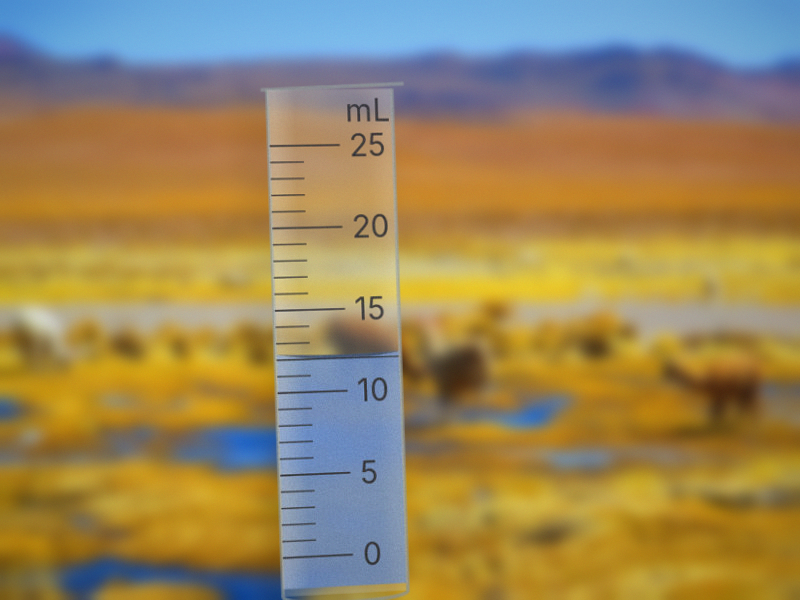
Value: value=12 unit=mL
